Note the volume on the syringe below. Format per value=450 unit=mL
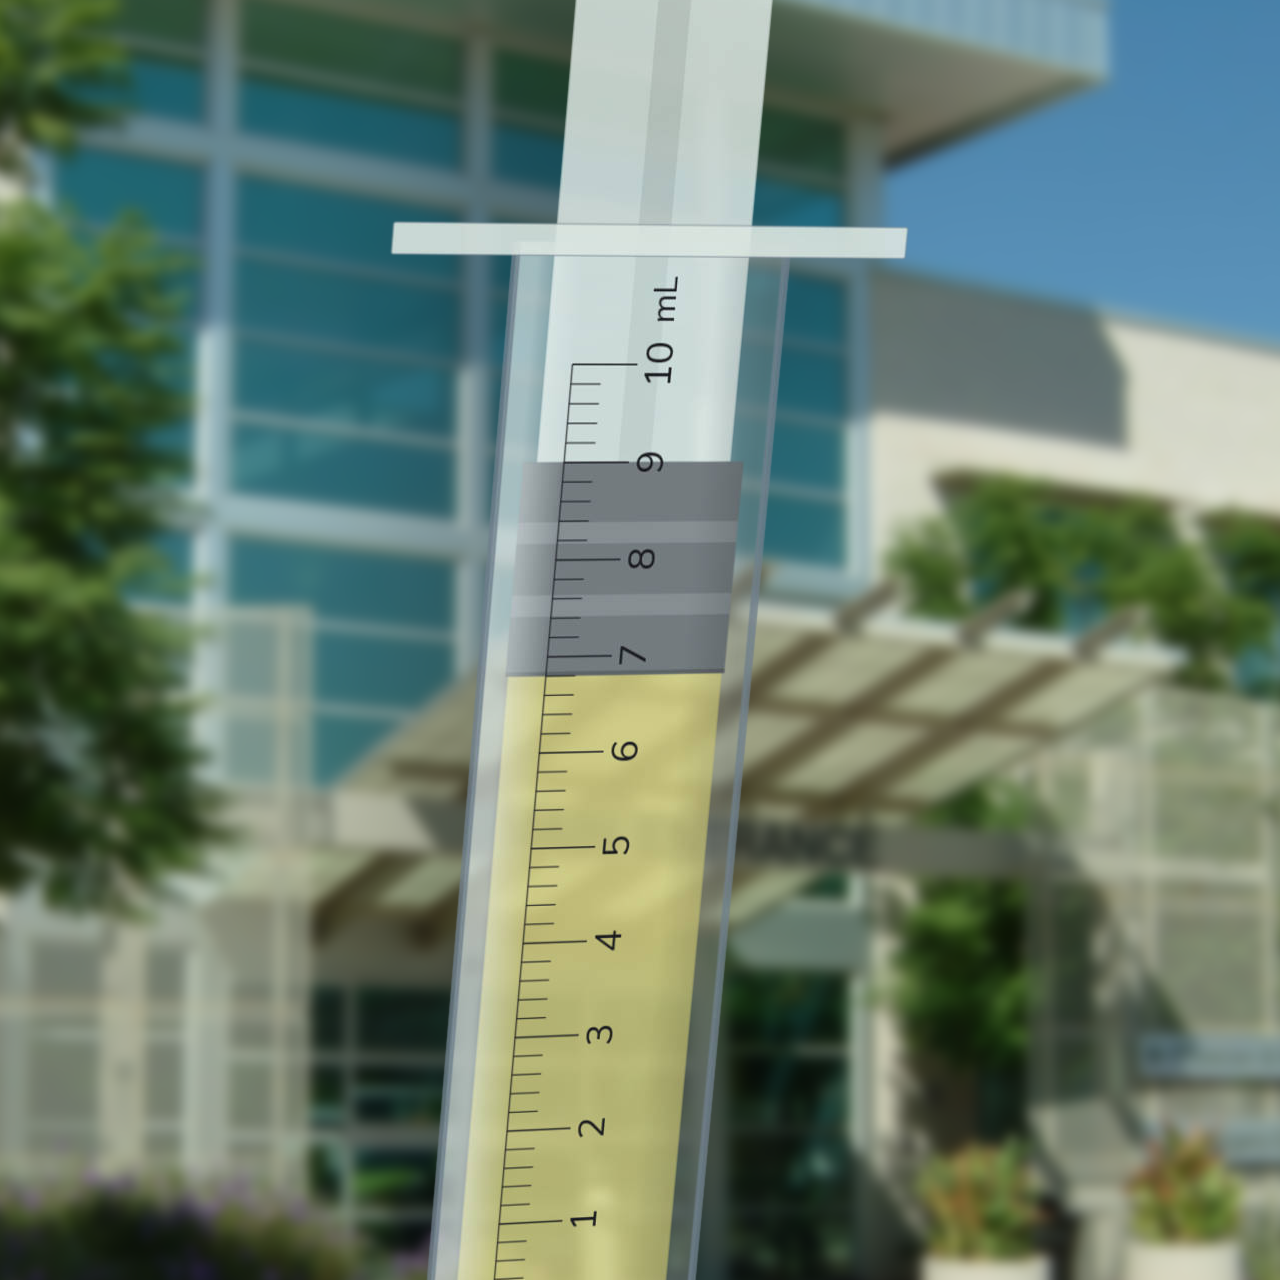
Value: value=6.8 unit=mL
